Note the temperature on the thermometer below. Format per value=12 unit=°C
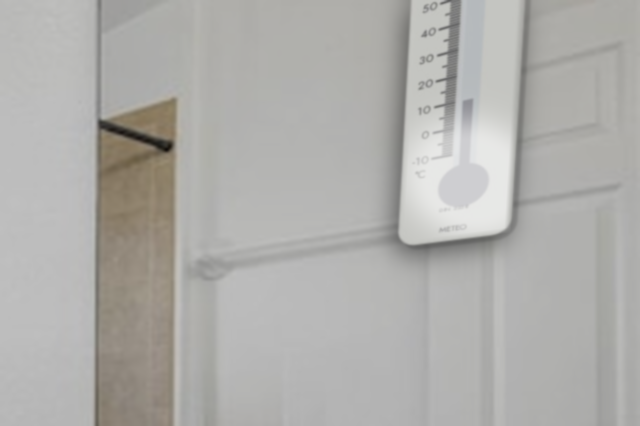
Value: value=10 unit=°C
